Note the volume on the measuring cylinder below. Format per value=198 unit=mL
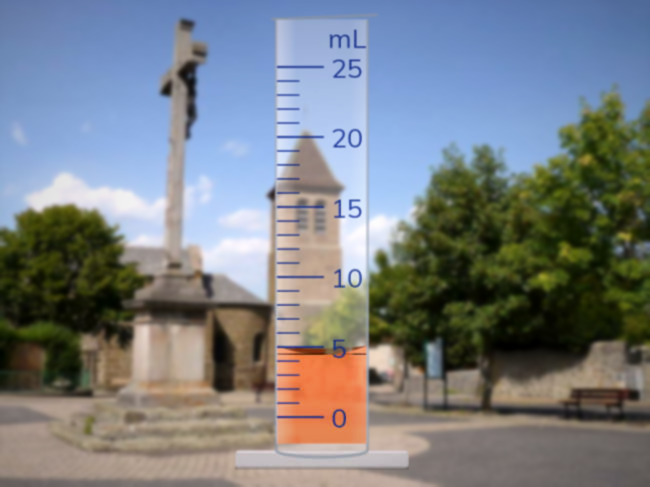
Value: value=4.5 unit=mL
